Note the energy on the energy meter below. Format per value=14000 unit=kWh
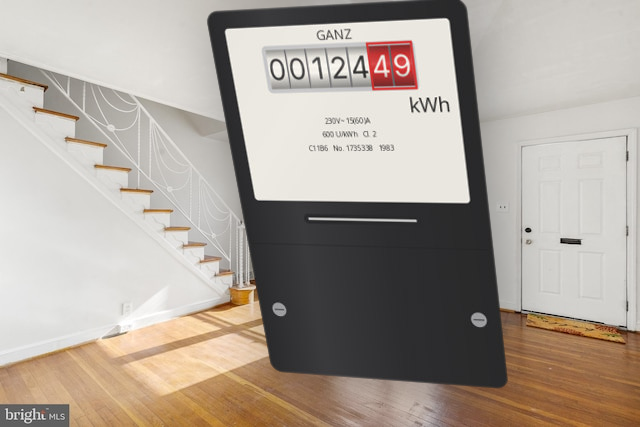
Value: value=124.49 unit=kWh
